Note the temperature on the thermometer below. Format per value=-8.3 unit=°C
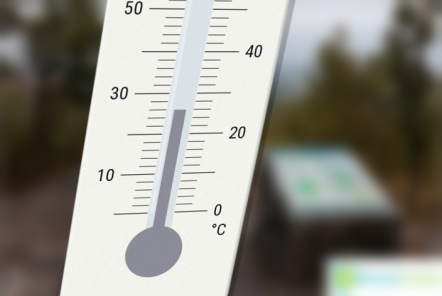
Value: value=26 unit=°C
